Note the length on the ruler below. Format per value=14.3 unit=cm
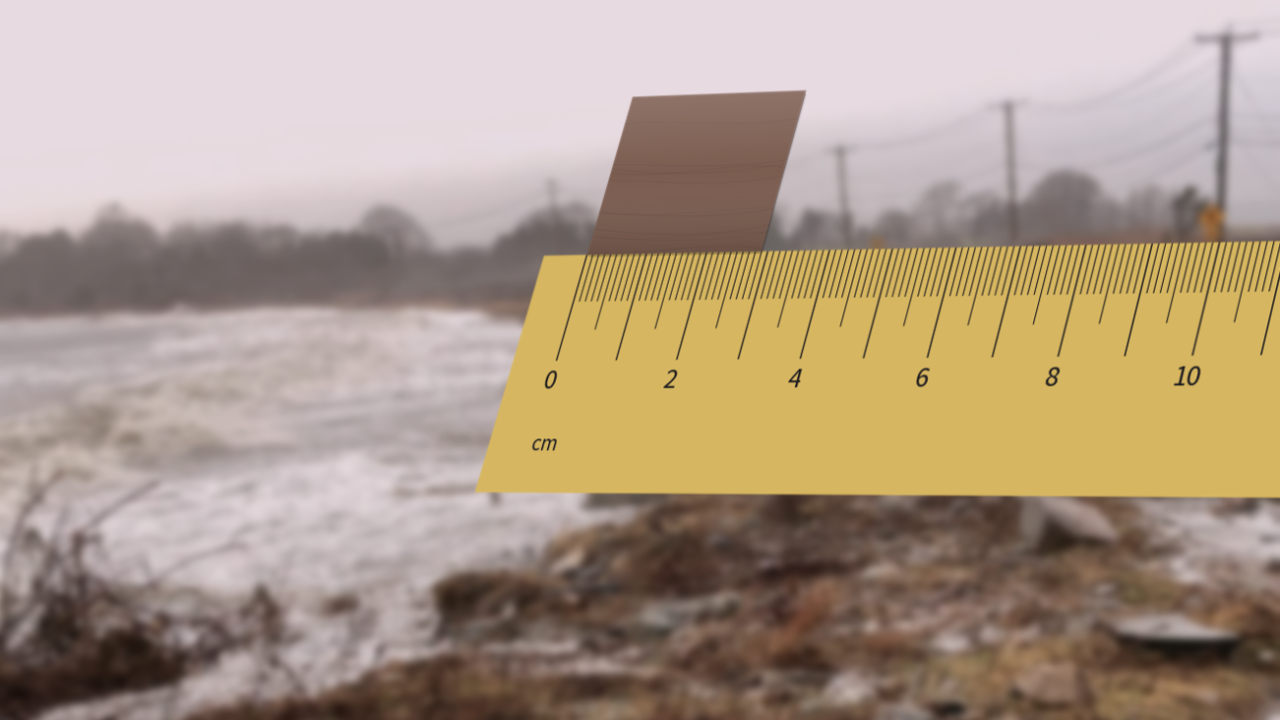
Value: value=2.9 unit=cm
